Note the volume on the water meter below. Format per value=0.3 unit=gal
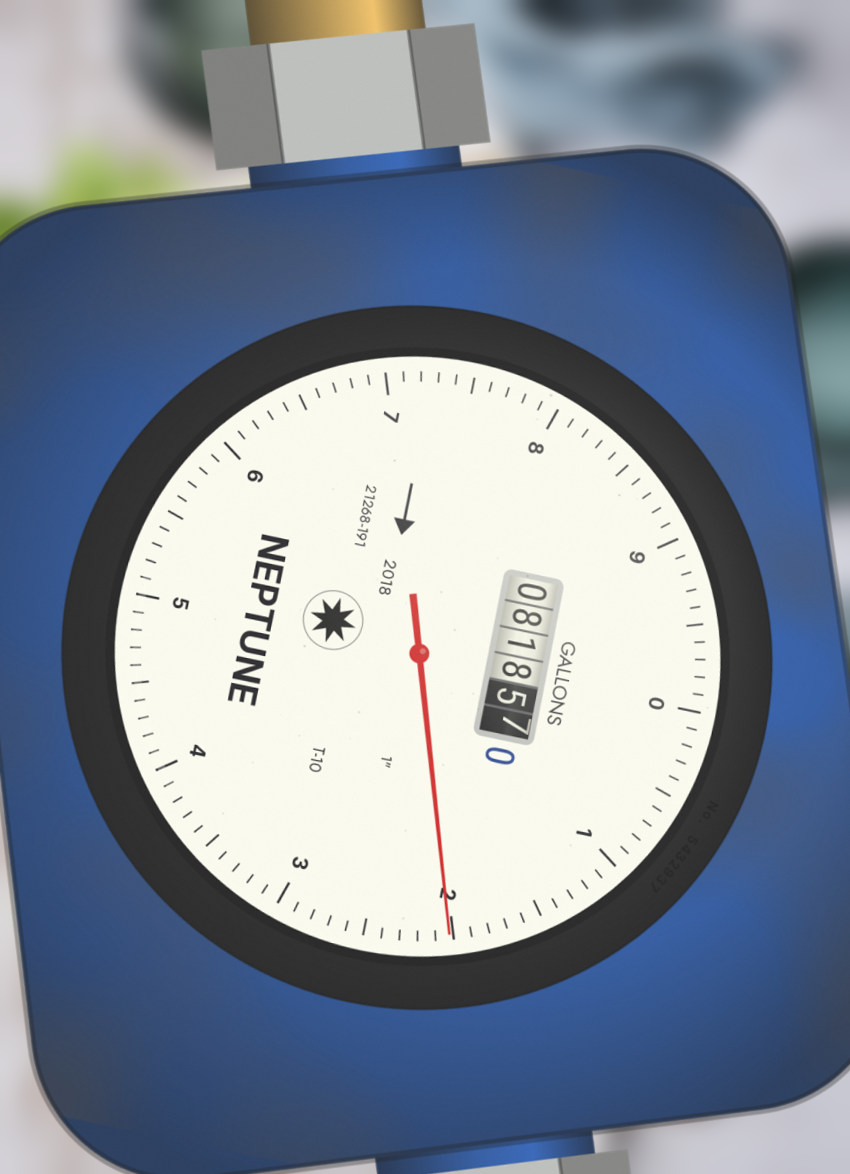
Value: value=818572.0 unit=gal
